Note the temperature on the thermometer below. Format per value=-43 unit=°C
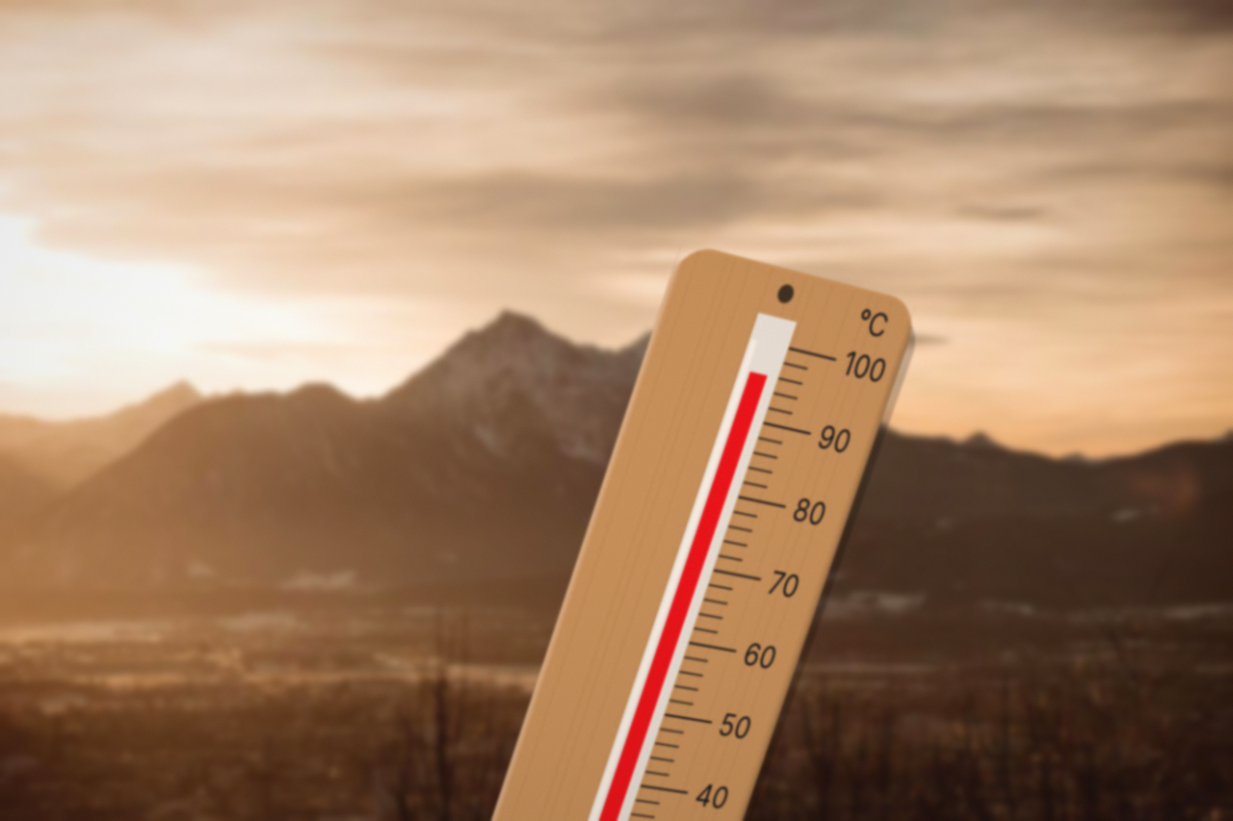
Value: value=96 unit=°C
